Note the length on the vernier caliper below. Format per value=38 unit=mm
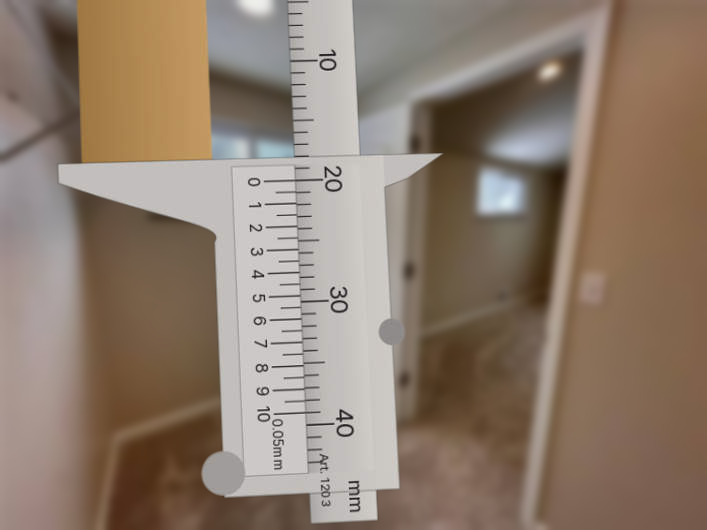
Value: value=20.0 unit=mm
